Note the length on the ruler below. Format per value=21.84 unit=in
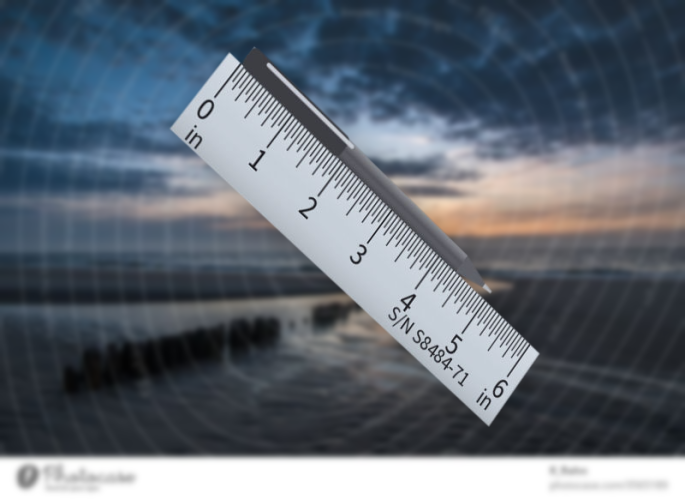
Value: value=5 unit=in
